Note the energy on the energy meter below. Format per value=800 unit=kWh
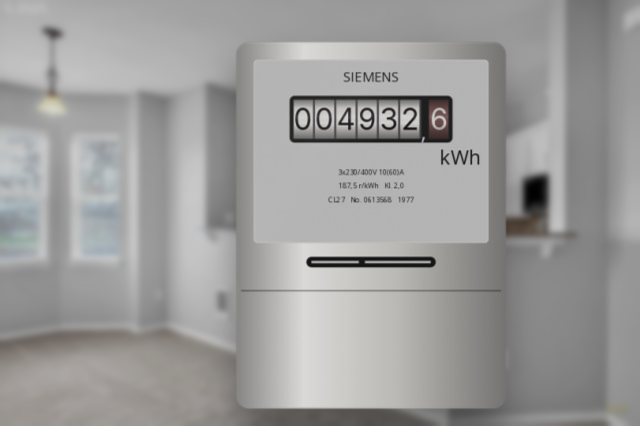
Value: value=4932.6 unit=kWh
